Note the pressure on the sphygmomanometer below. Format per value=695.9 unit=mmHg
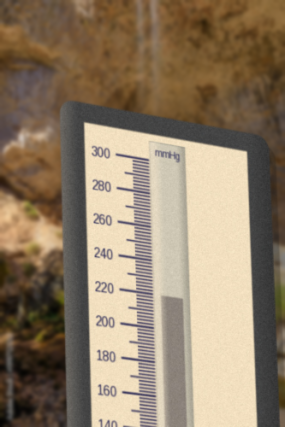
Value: value=220 unit=mmHg
